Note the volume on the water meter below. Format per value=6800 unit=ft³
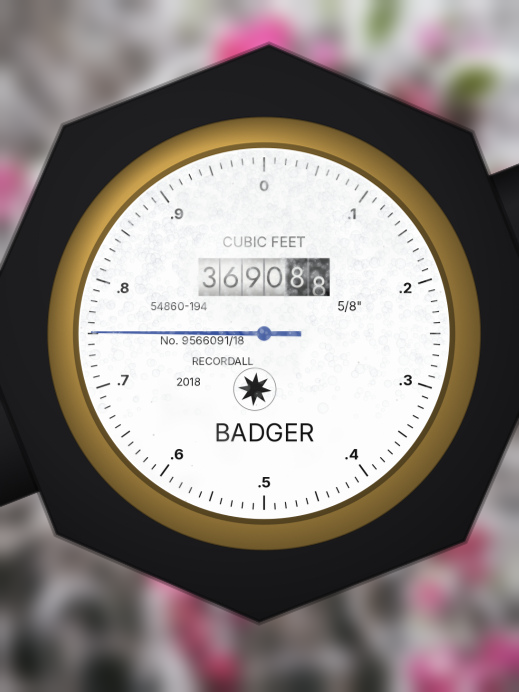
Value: value=369087.75 unit=ft³
